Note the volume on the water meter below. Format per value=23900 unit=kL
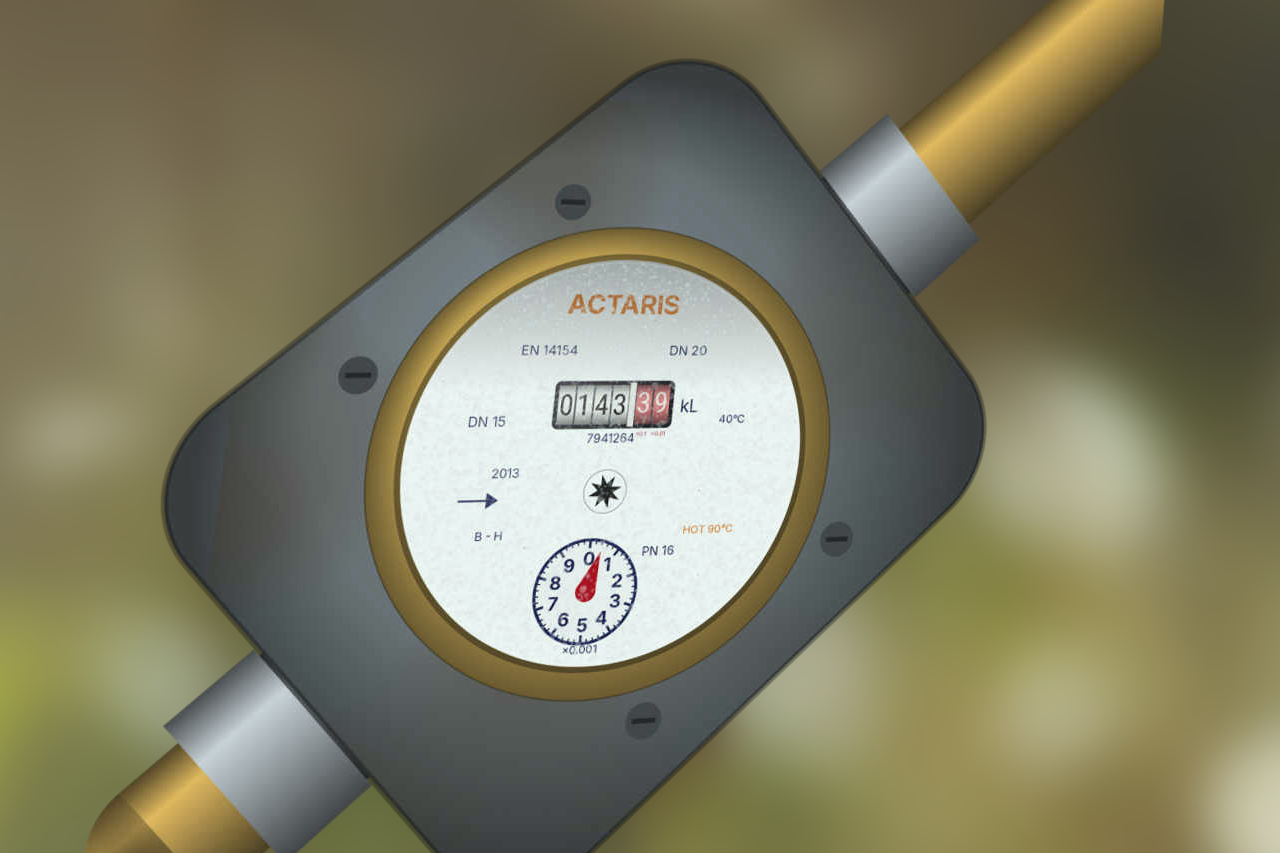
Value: value=143.390 unit=kL
